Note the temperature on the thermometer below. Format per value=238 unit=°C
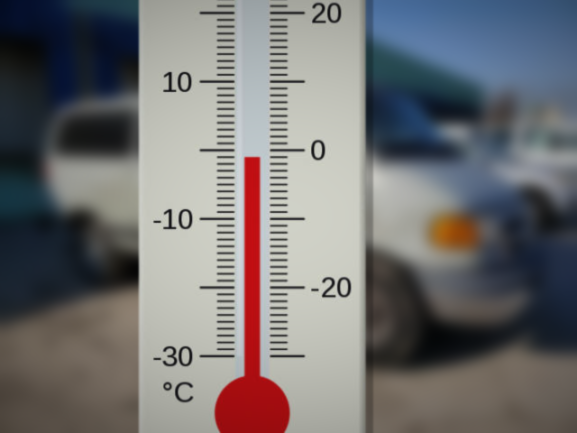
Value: value=-1 unit=°C
